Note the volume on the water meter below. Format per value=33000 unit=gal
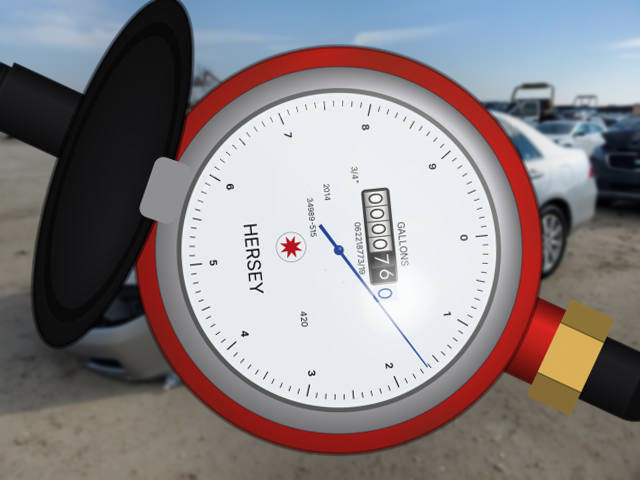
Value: value=761.6 unit=gal
